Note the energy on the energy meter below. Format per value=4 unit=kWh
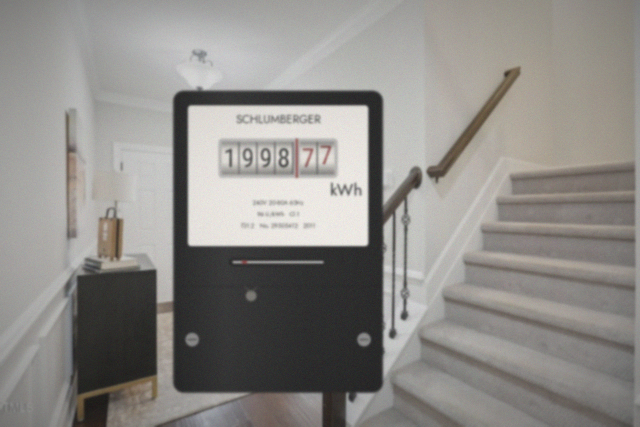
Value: value=1998.77 unit=kWh
